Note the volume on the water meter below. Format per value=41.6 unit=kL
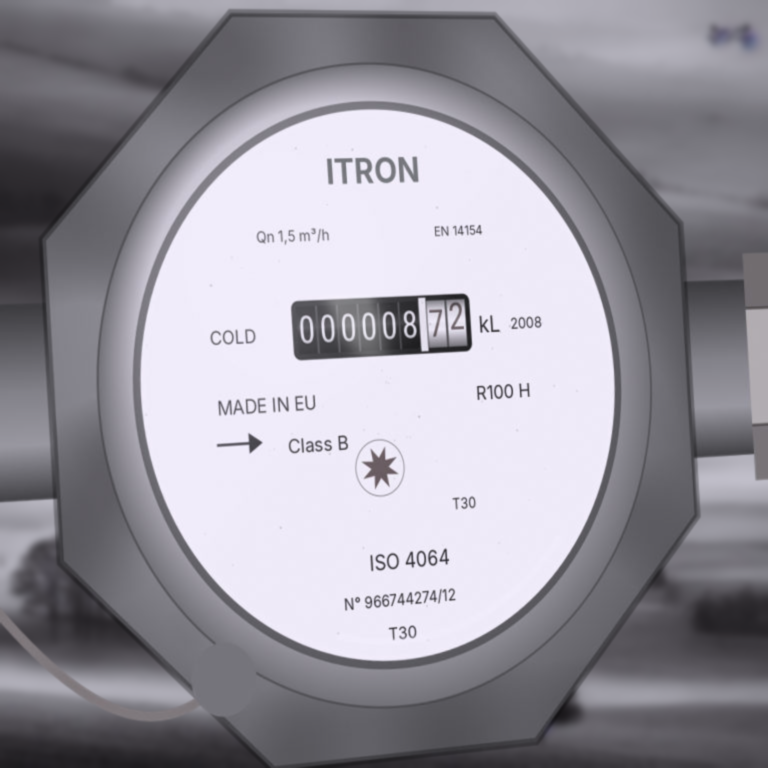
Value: value=8.72 unit=kL
